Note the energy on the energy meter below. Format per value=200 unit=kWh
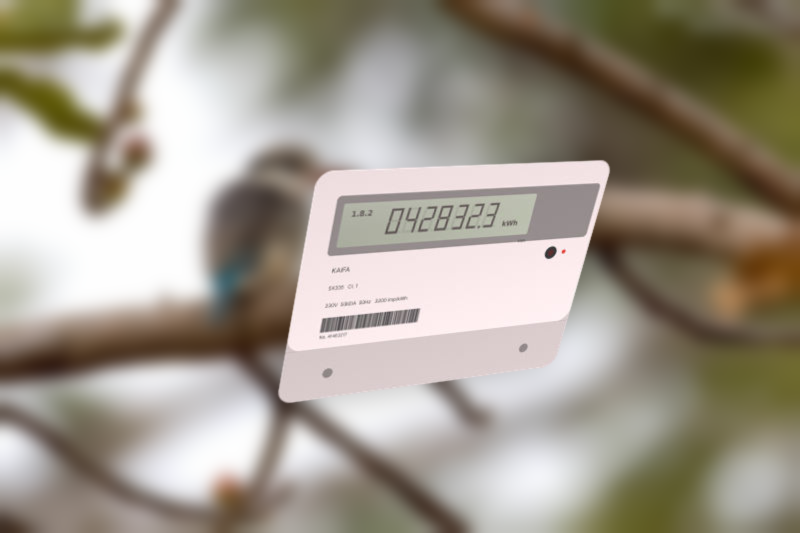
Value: value=42832.3 unit=kWh
